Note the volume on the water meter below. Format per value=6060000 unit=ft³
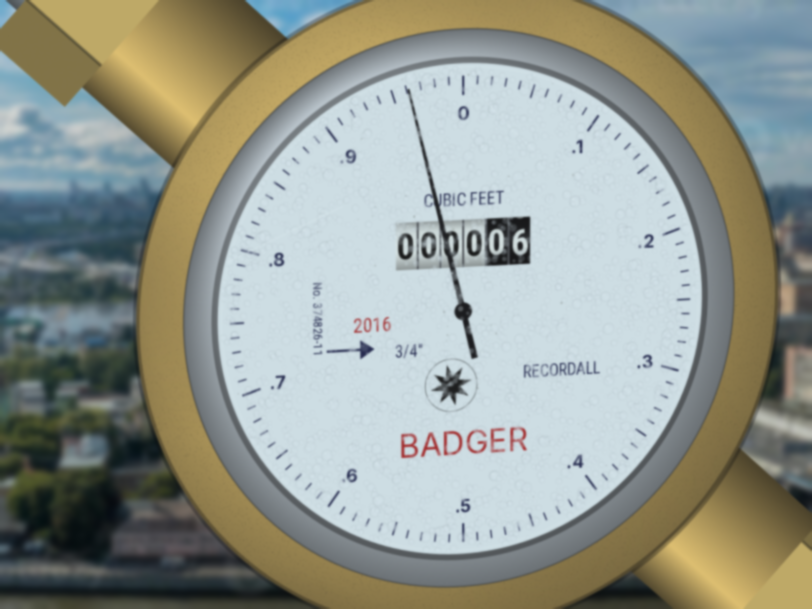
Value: value=5.96 unit=ft³
